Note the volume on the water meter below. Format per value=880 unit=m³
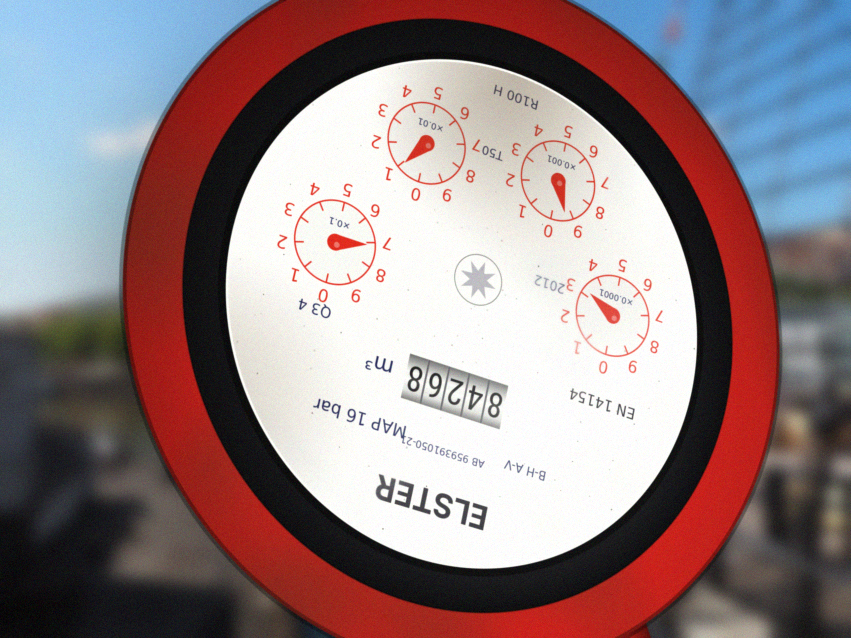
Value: value=84268.7093 unit=m³
